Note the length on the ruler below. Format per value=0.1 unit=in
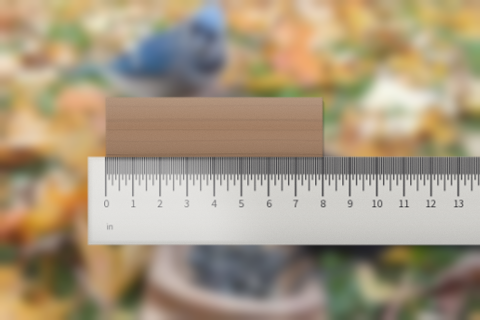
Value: value=8 unit=in
